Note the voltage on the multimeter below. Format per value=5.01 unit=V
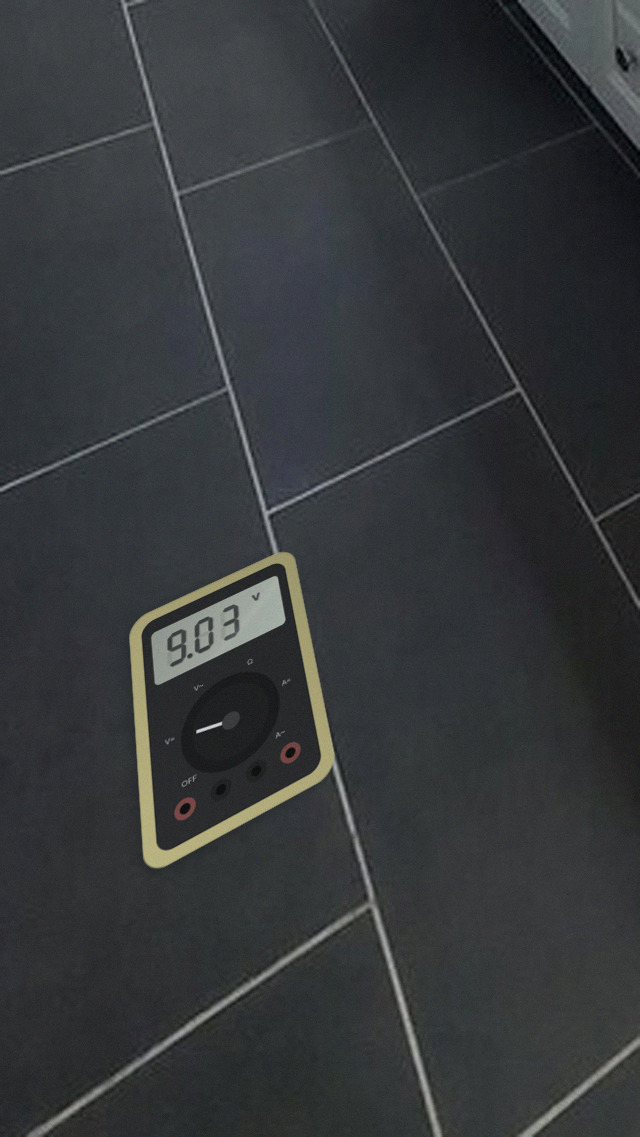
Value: value=9.03 unit=V
